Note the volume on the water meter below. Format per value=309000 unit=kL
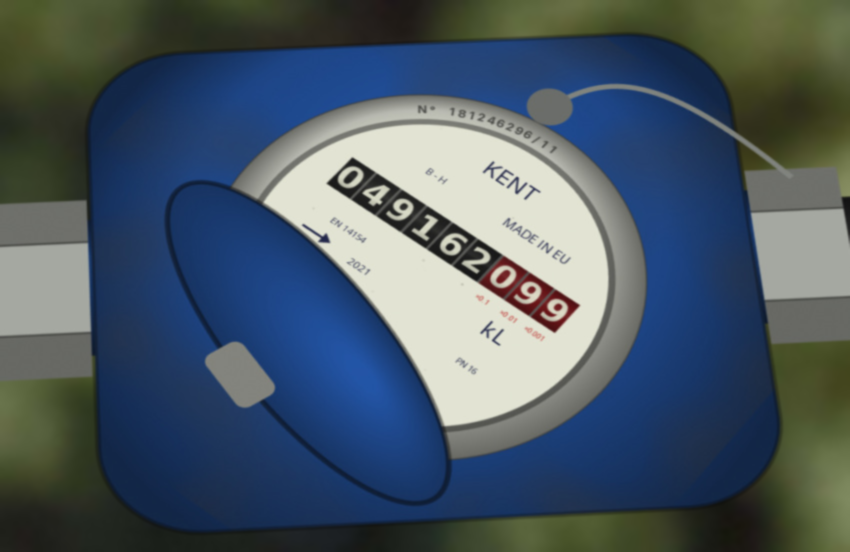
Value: value=49162.099 unit=kL
